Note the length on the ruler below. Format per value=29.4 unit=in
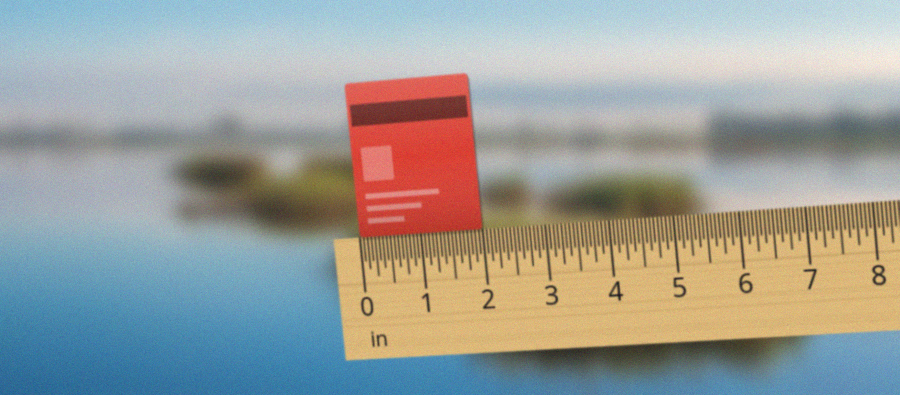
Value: value=2 unit=in
